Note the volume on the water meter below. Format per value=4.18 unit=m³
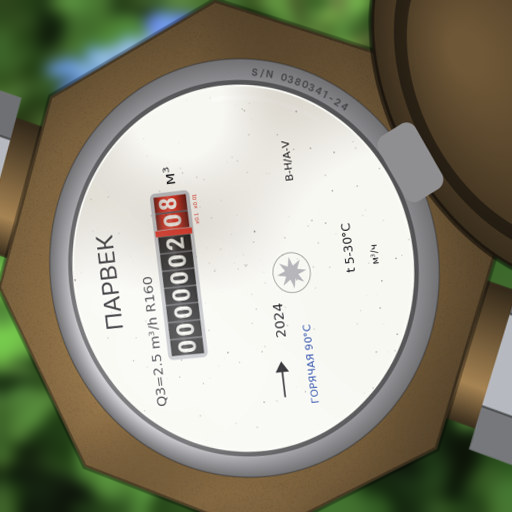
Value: value=2.08 unit=m³
